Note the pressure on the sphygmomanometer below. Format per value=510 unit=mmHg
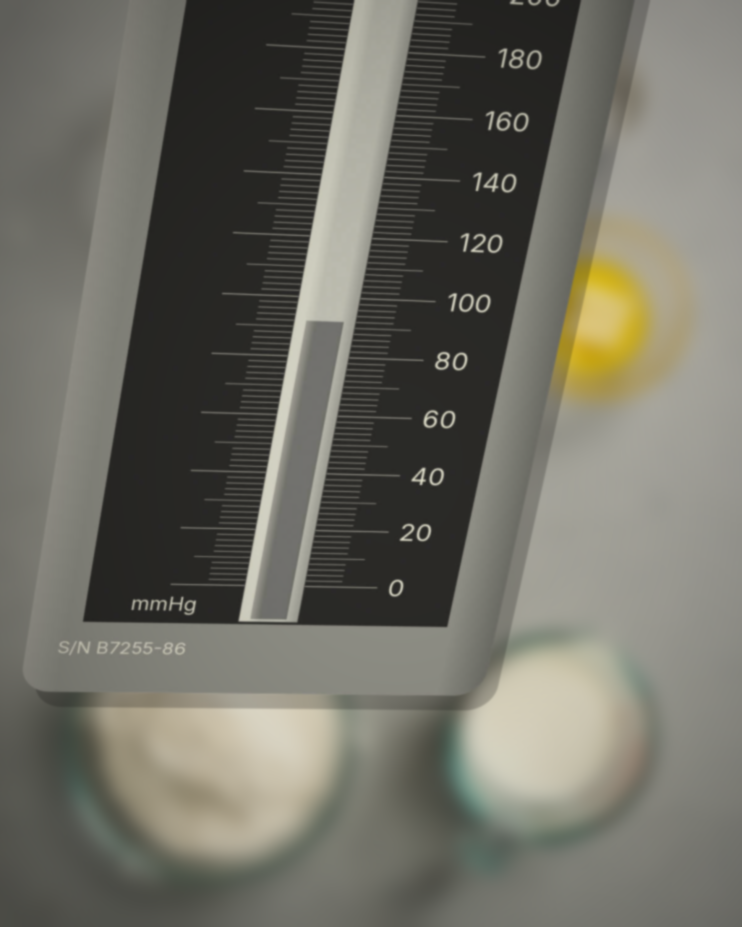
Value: value=92 unit=mmHg
